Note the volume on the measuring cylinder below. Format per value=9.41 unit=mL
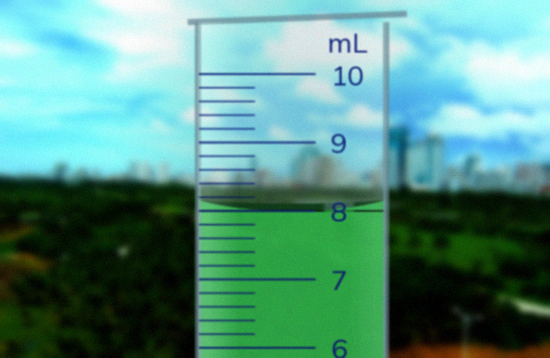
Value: value=8 unit=mL
